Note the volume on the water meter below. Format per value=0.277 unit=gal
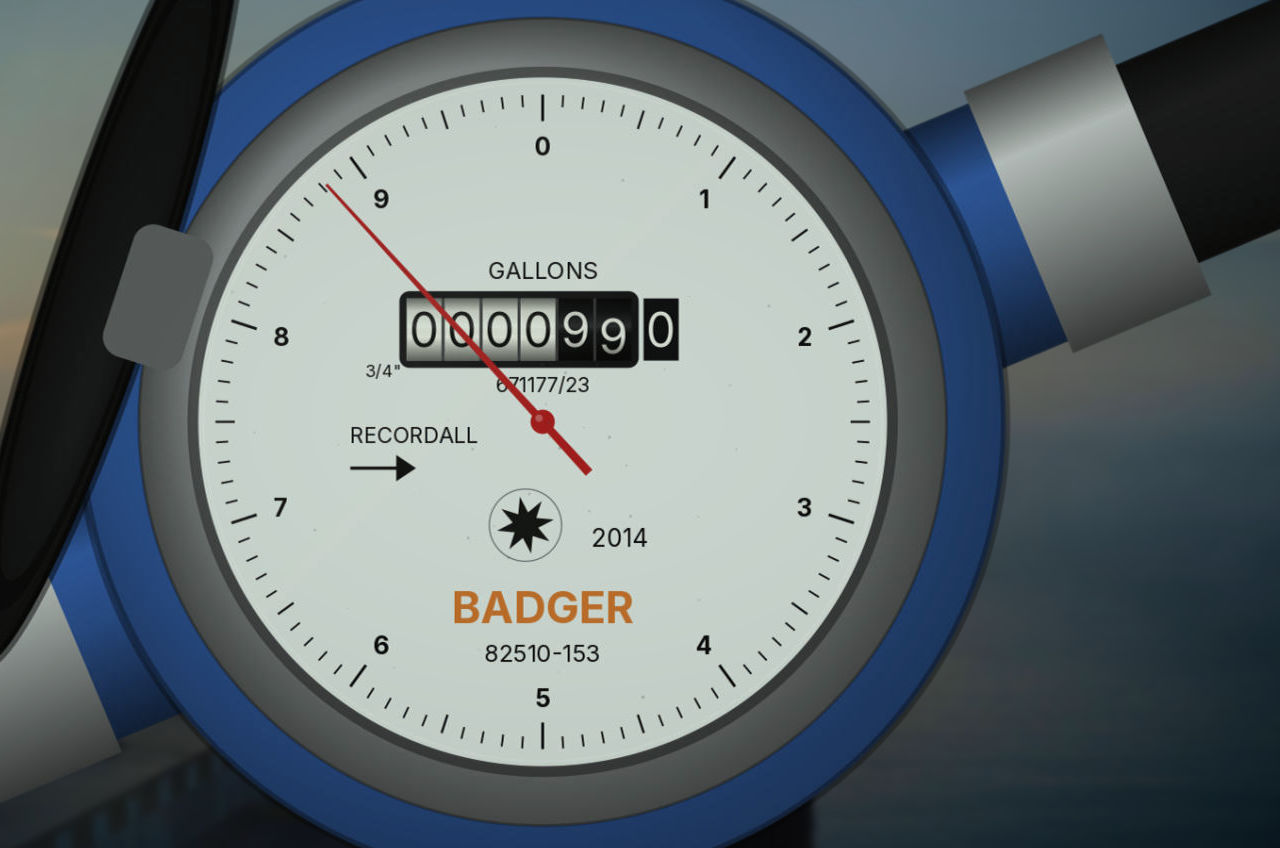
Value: value=988.8 unit=gal
